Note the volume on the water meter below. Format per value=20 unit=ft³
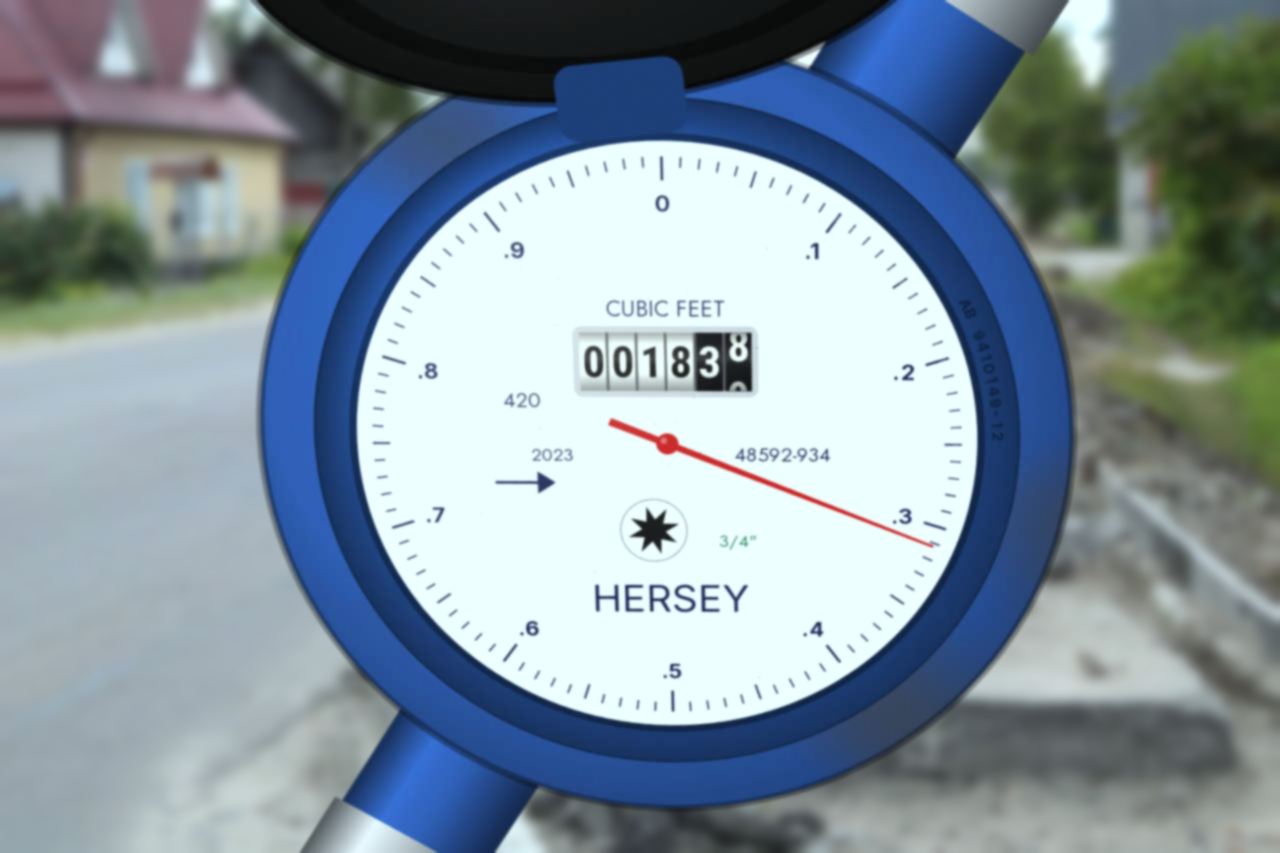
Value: value=1838.31 unit=ft³
